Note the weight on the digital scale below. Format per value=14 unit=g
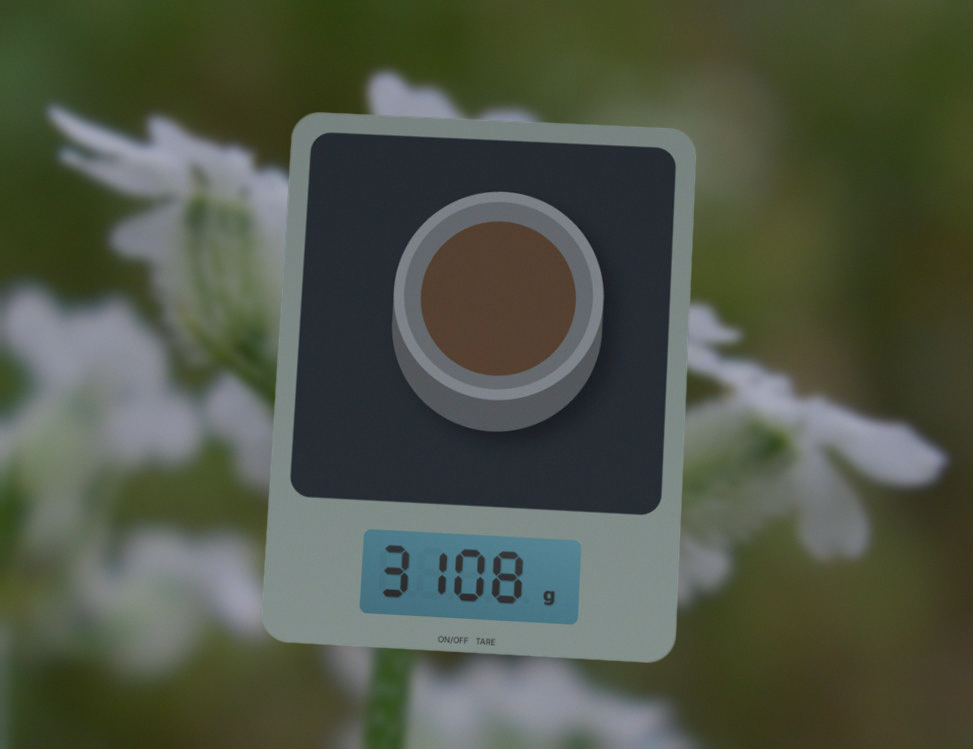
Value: value=3108 unit=g
